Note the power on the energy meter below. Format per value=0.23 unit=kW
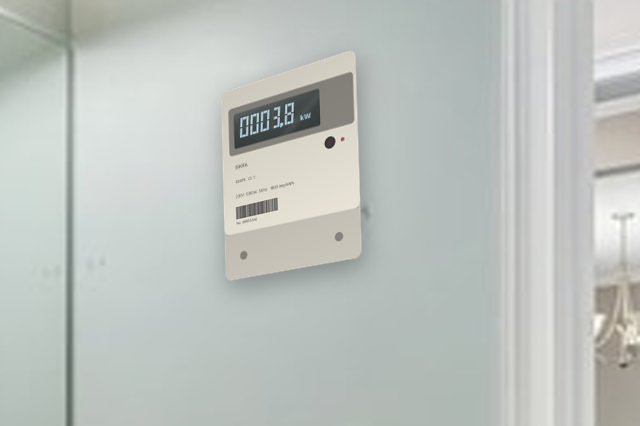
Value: value=3.8 unit=kW
